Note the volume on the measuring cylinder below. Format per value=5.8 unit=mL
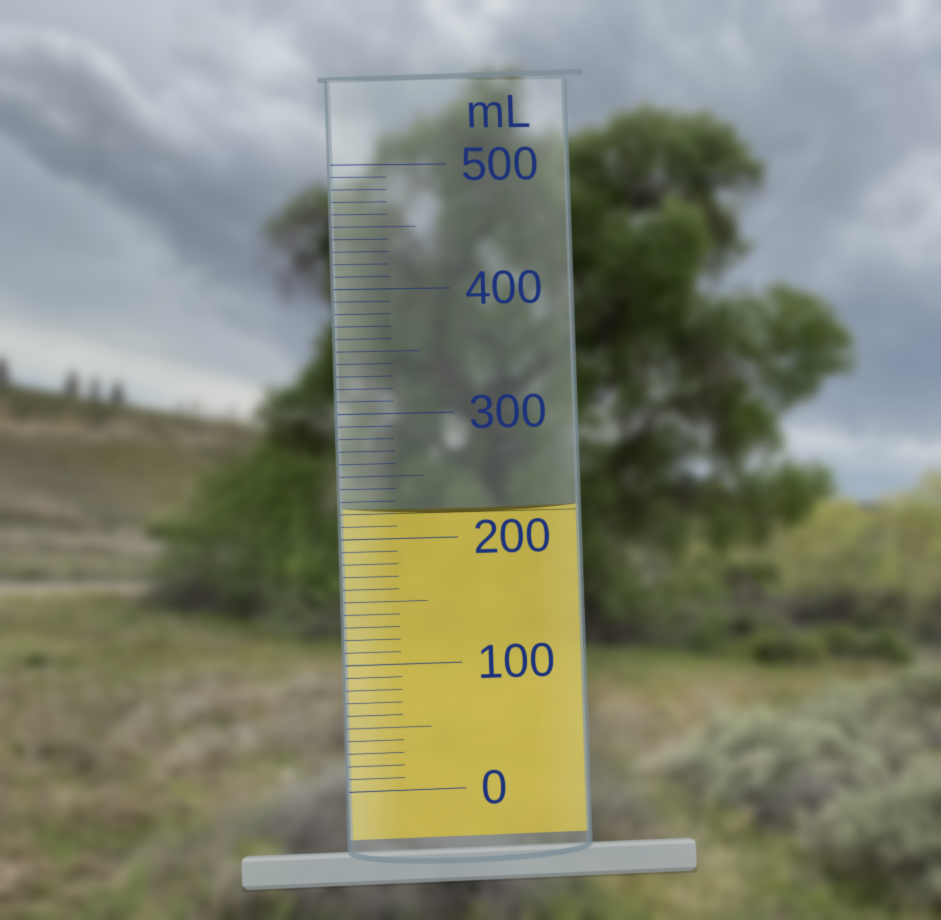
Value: value=220 unit=mL
